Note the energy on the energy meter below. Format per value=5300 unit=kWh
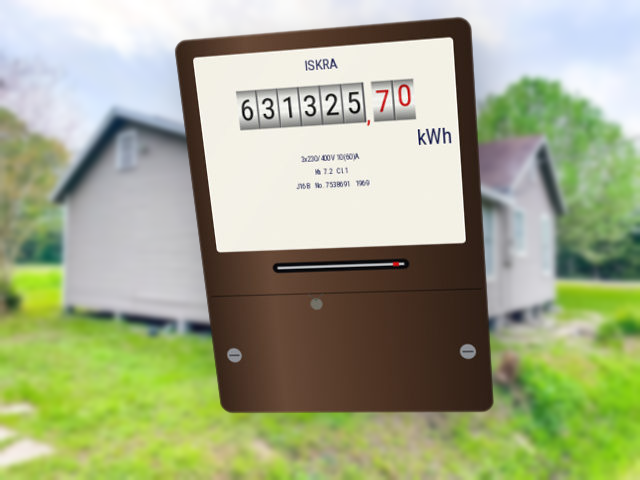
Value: value=631325.70 unit=kWh
